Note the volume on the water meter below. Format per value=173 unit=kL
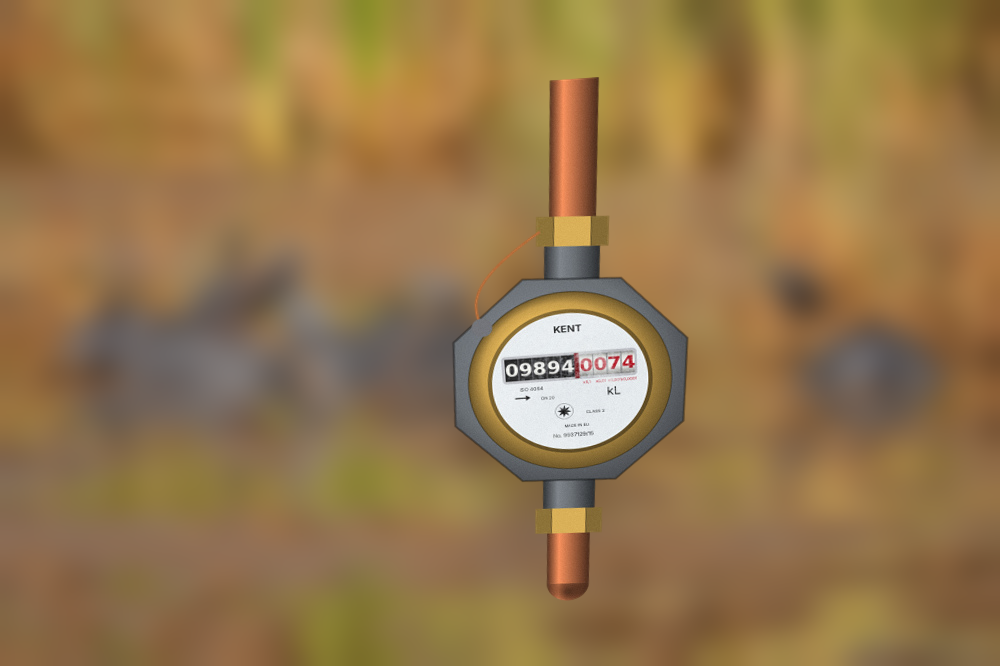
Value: value=9894.0074 unit=kL
